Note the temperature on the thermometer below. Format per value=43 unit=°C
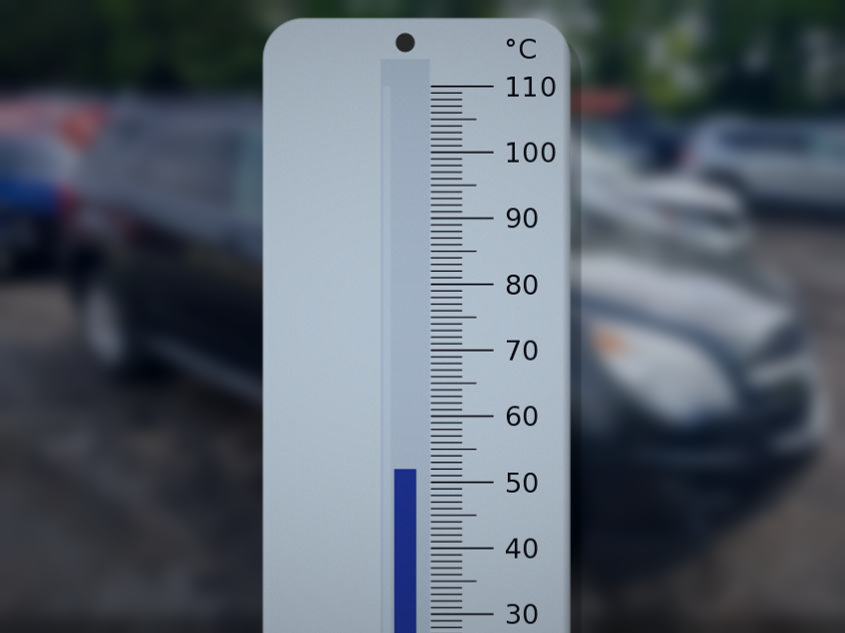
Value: value=52 unit=°C
